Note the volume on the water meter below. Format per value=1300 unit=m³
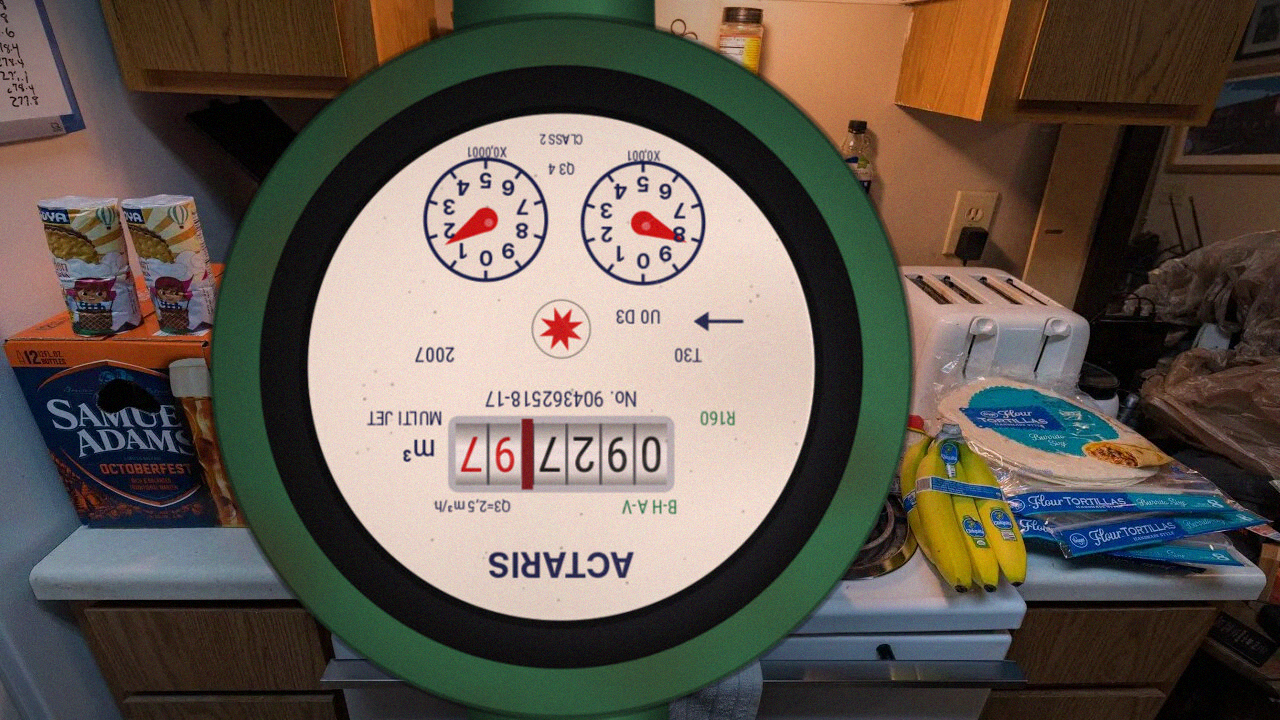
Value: value=927.9781 unit=m³
